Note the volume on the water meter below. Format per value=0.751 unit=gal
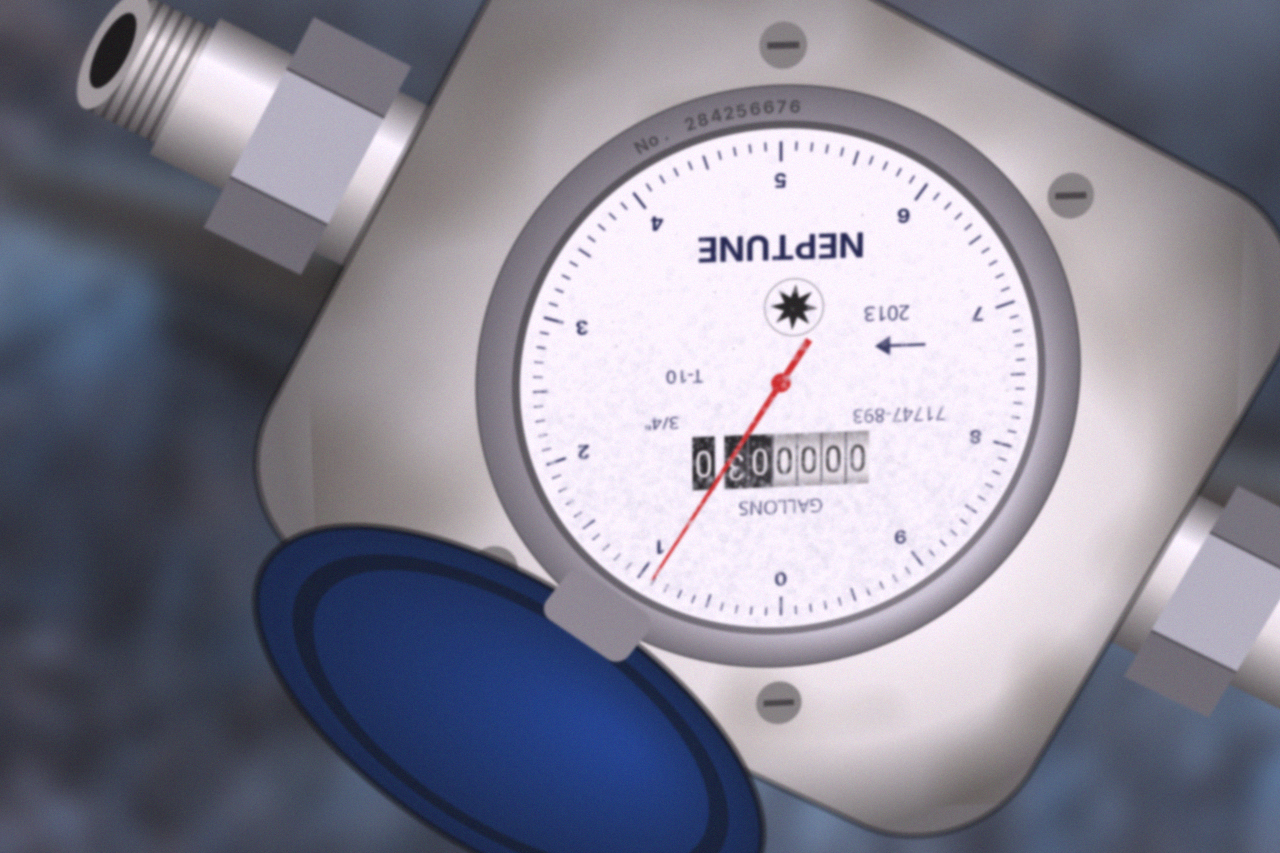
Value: value=30.9 unit=gal
